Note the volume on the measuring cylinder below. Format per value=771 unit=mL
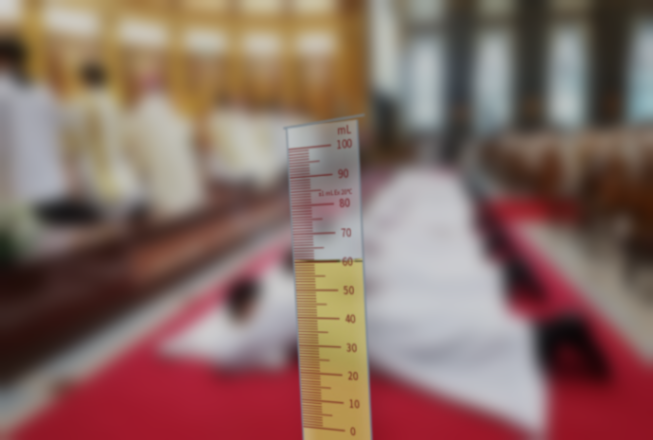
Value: value=60 unit=mL
